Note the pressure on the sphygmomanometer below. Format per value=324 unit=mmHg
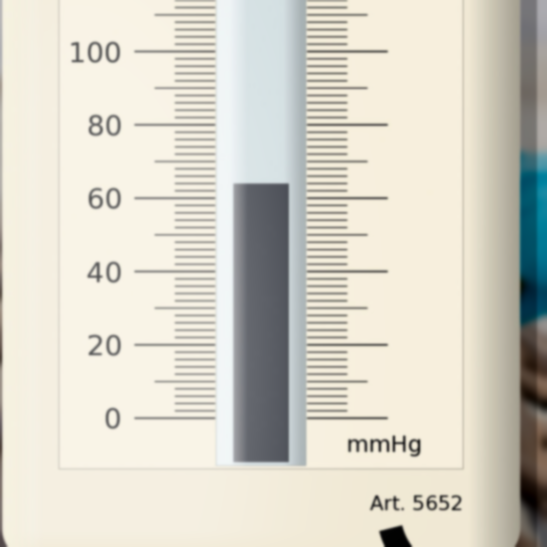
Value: value=64 unit=mmHg
